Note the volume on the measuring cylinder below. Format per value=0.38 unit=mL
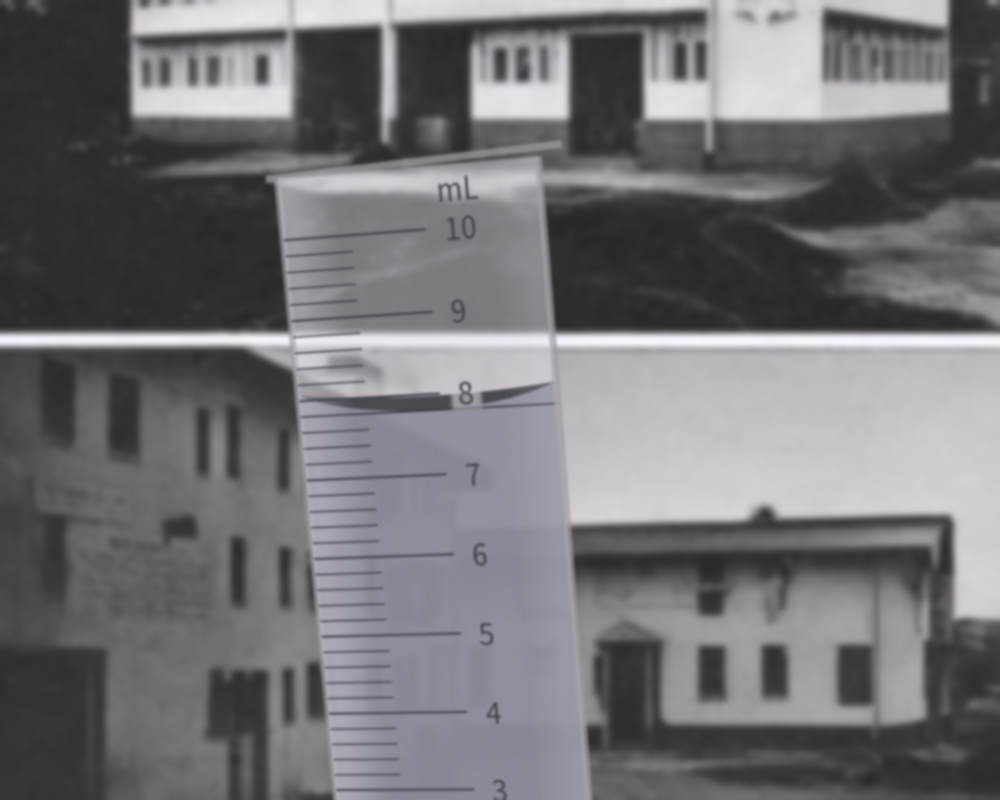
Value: value=7.8 unit=mL
